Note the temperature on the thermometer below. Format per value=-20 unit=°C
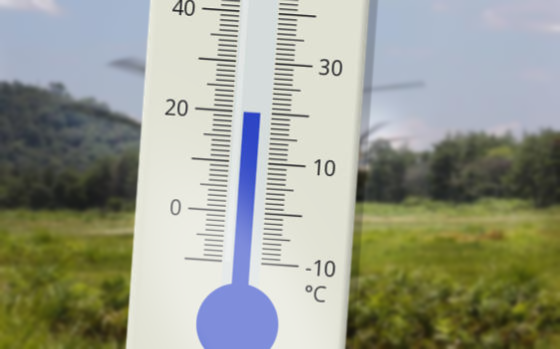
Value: value=20 unit=°C
